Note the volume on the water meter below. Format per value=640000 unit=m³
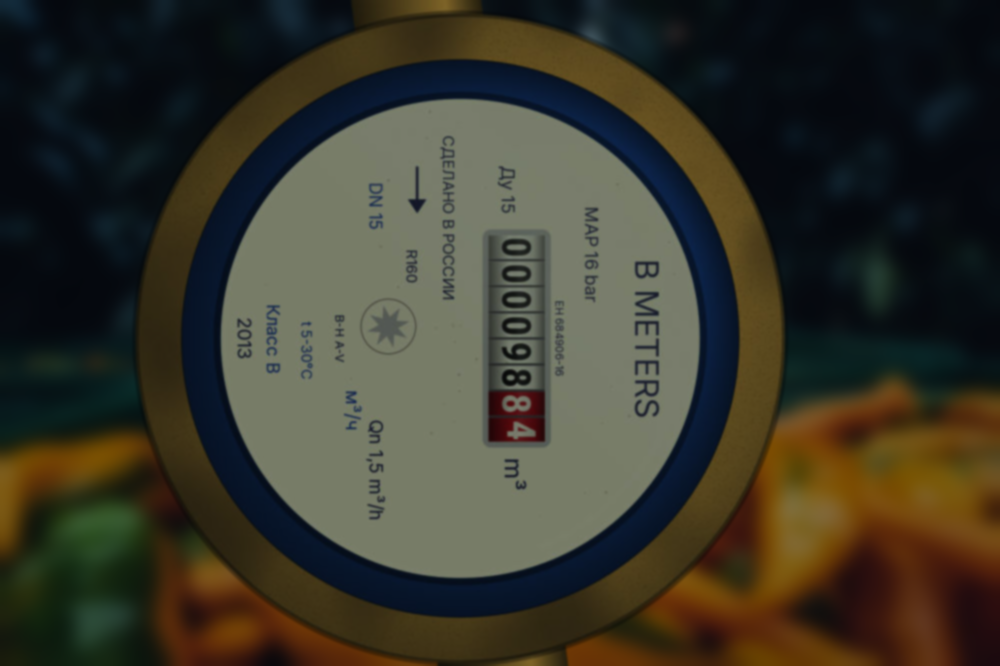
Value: value=98.84 unit=m³
